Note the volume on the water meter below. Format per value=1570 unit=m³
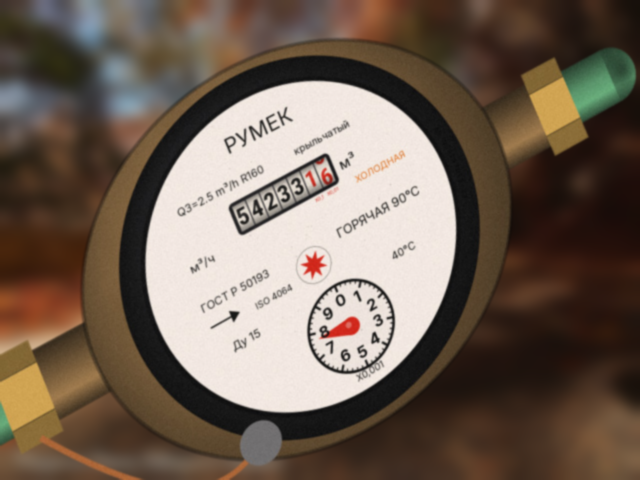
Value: value=54233.157 unit=m³
